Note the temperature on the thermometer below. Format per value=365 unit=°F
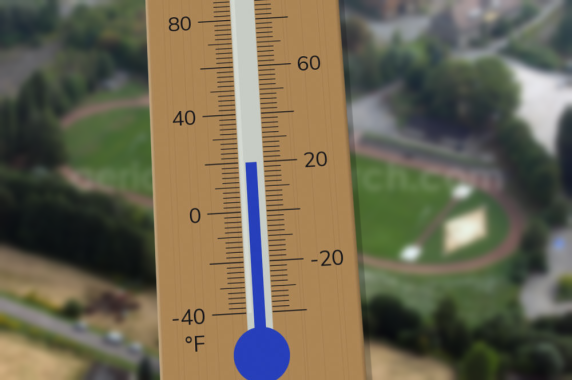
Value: value=20 unit=°F
